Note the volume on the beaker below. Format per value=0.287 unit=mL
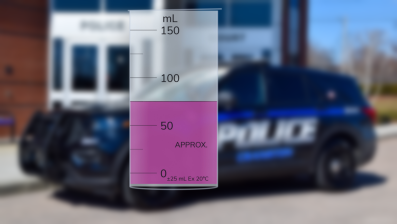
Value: value=75 unit=mL
